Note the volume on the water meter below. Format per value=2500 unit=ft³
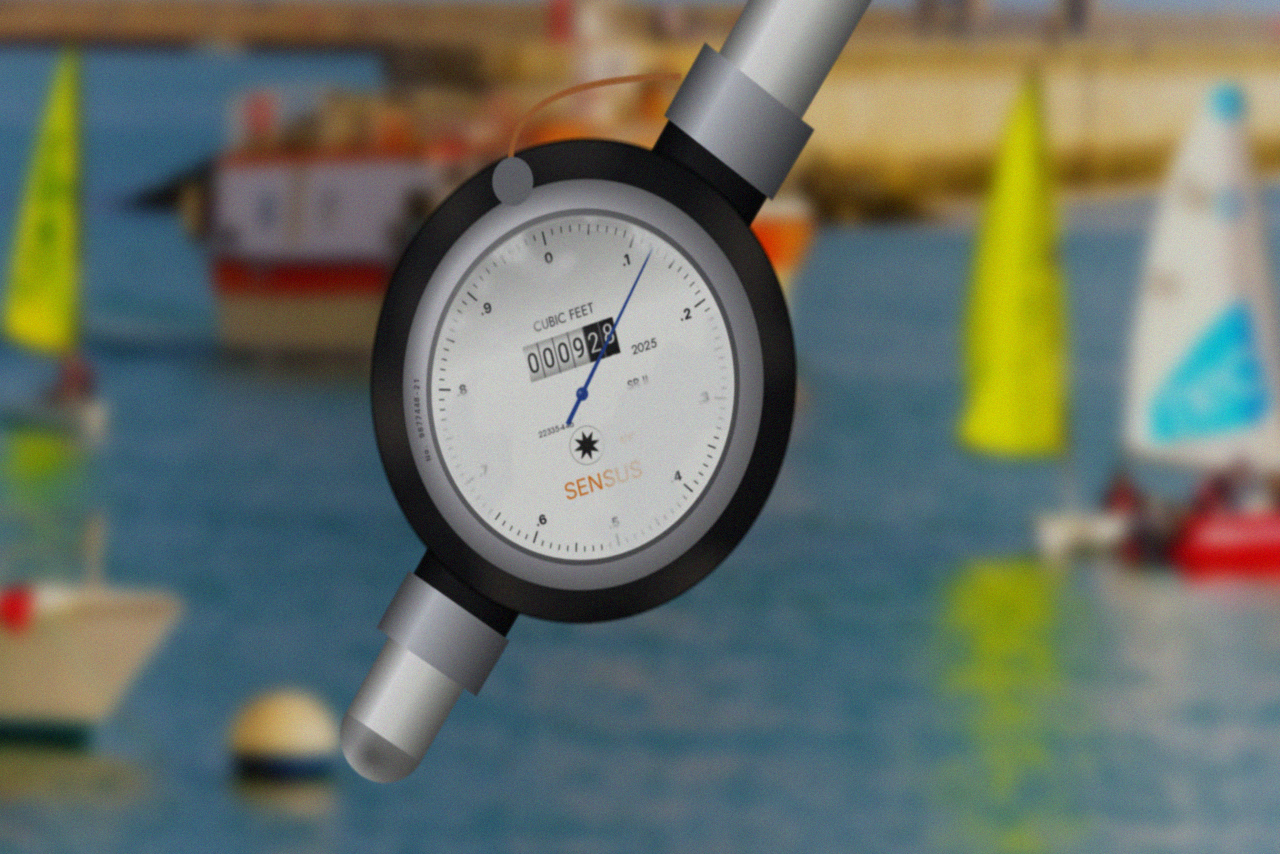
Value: value=928.12 unit=ft³
